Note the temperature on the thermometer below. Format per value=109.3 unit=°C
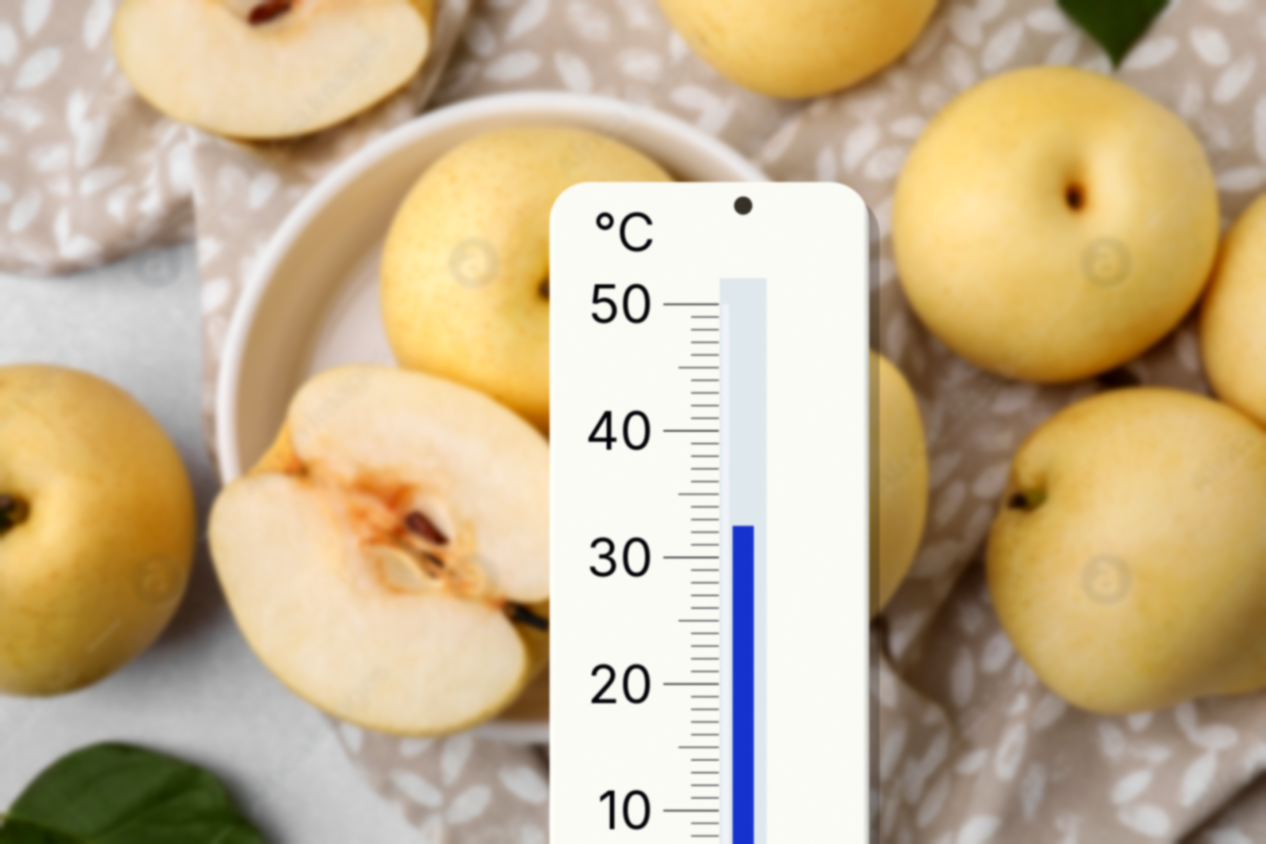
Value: value=32.5 unit=°C
